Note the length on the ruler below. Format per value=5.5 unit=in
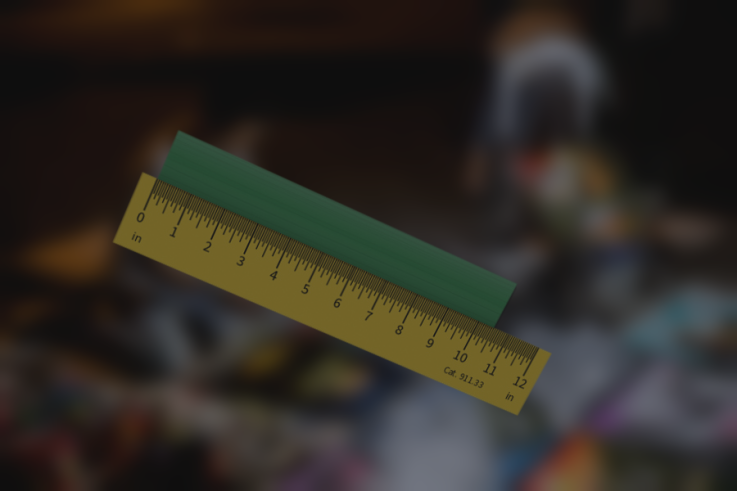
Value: value=10.5 unit=in
